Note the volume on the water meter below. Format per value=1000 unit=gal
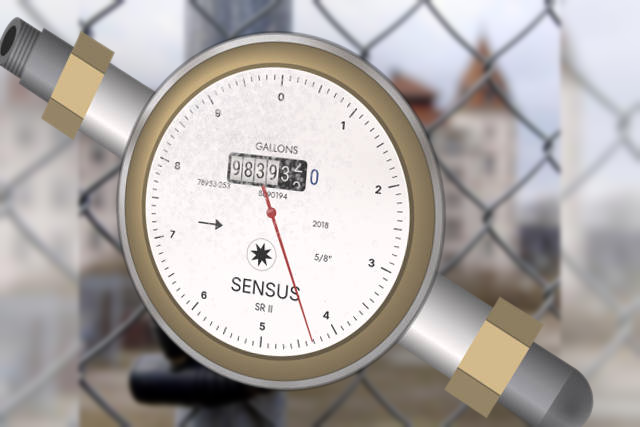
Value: value=9839324.3 unit=gal
